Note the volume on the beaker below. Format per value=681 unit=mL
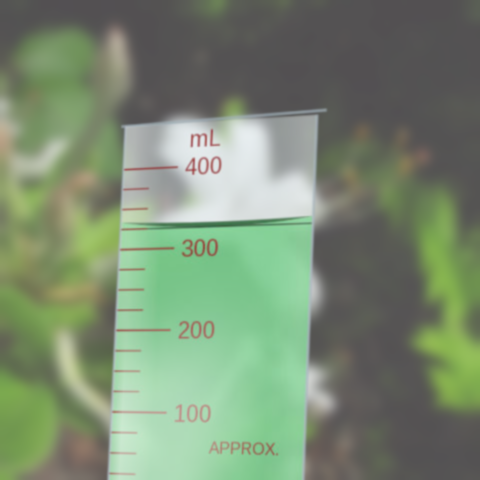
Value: value=325 unit=mL
